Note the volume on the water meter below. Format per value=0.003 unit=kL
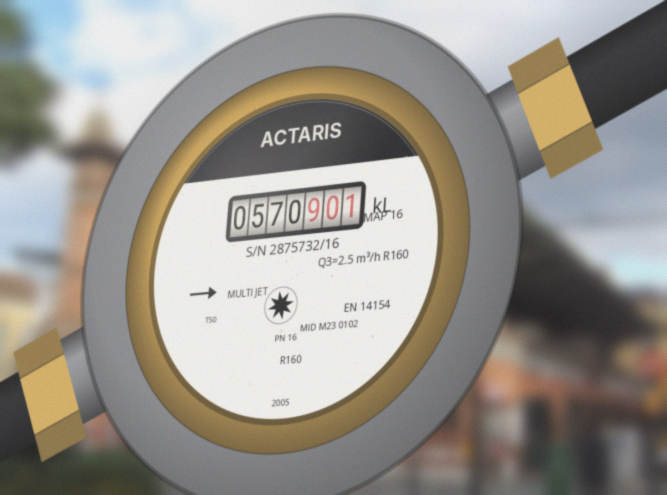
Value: value=570.901 unit=kL
